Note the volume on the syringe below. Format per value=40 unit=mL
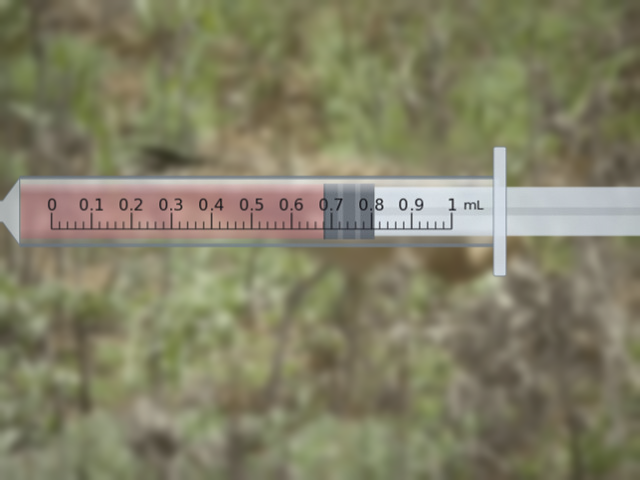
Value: value=0.68 unit=mL
